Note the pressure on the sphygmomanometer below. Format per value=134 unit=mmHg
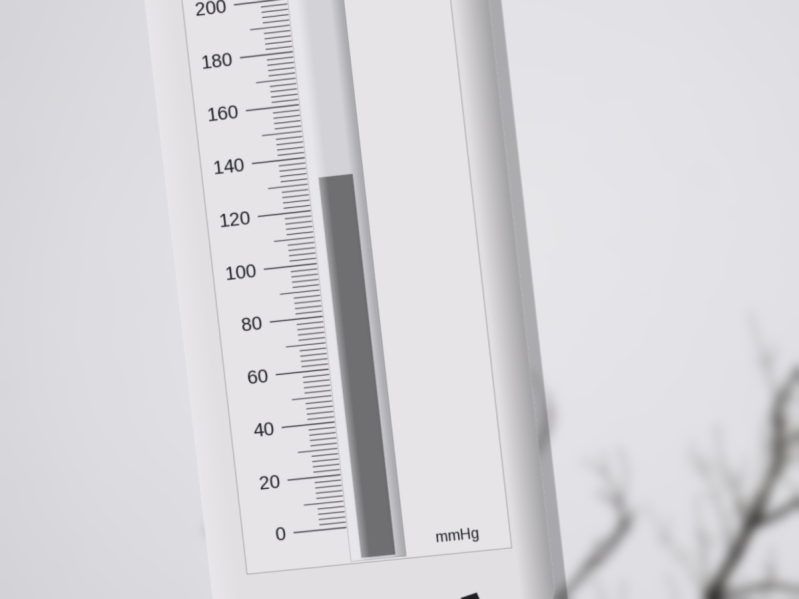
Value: value=132 unit=mmHg
